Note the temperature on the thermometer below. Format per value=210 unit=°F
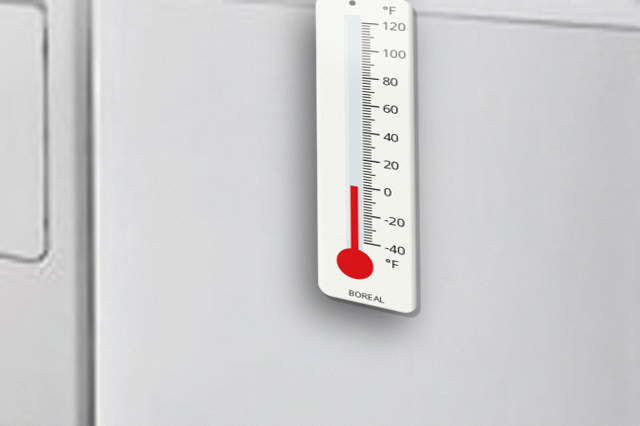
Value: value=0 unit=°F
